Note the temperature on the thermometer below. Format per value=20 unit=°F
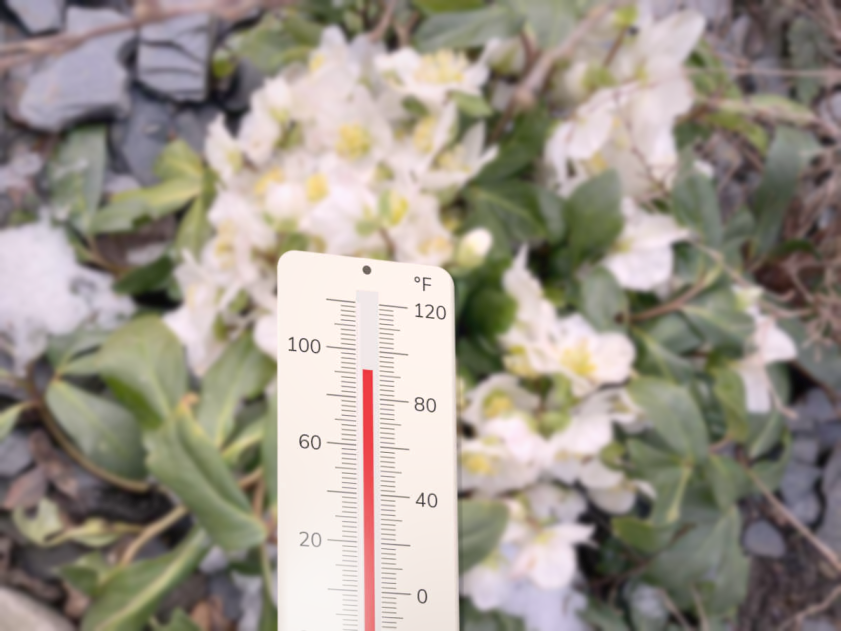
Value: value=92 unit=°F
